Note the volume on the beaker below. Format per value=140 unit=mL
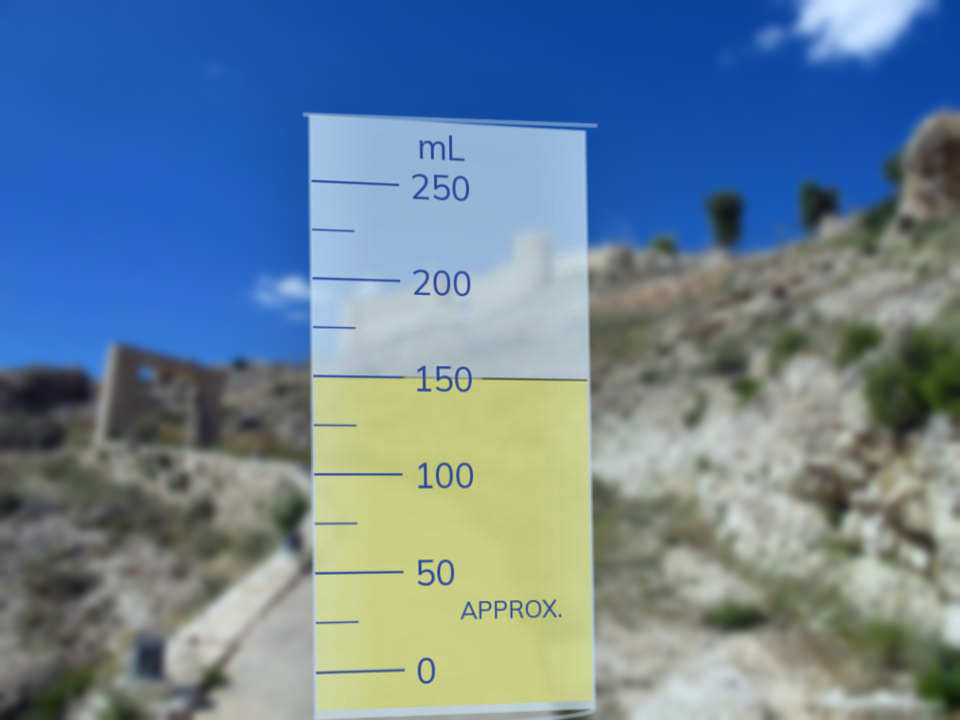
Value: value=150 unit=mL
